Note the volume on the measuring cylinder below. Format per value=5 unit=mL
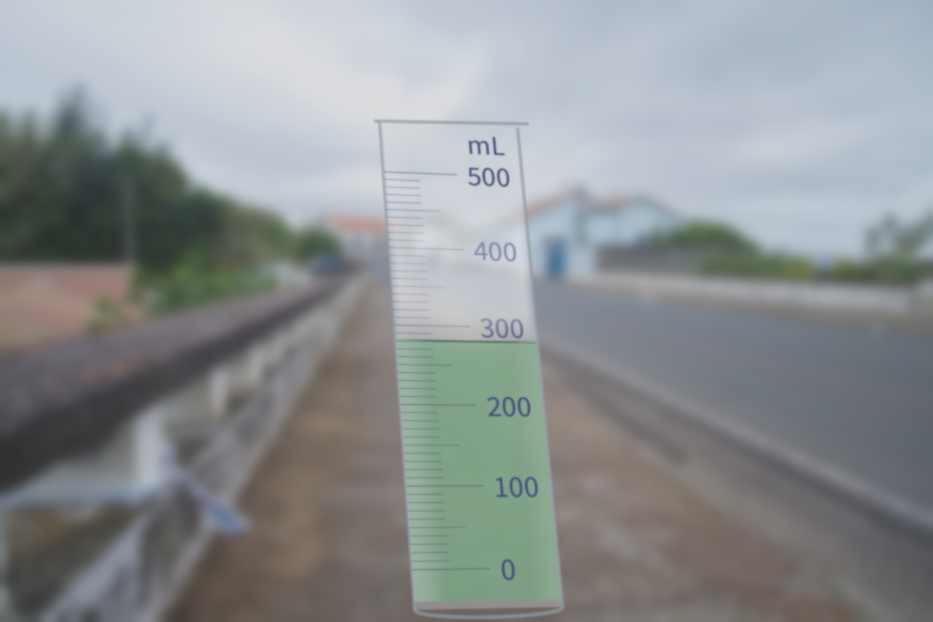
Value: value=280 unit=mL
